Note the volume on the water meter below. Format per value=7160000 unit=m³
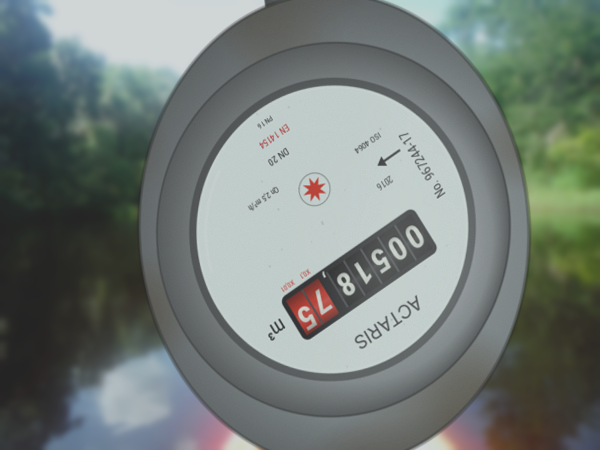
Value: value=518.75 unit=m³
